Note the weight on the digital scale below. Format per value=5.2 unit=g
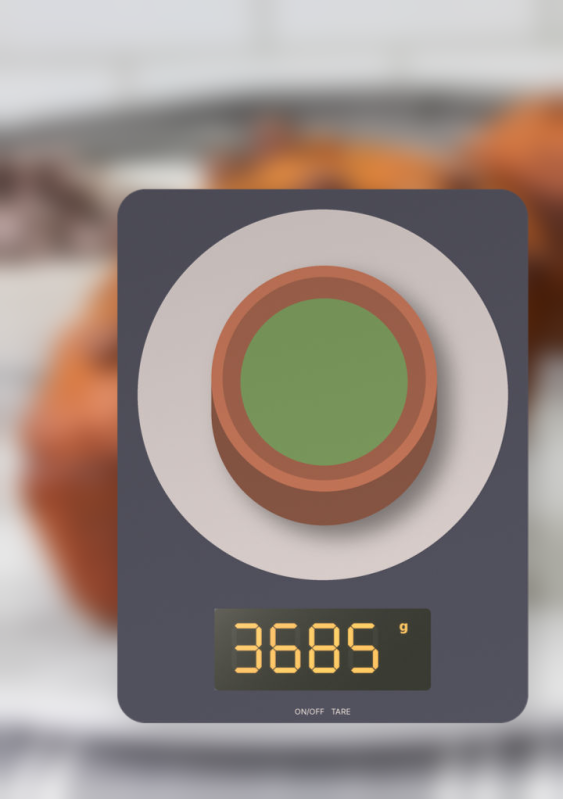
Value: value=3685 unit=g
